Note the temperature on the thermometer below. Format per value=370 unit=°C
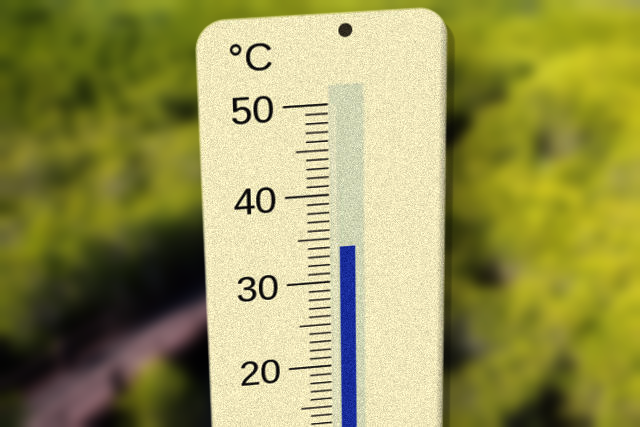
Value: value=34 unit=°C
